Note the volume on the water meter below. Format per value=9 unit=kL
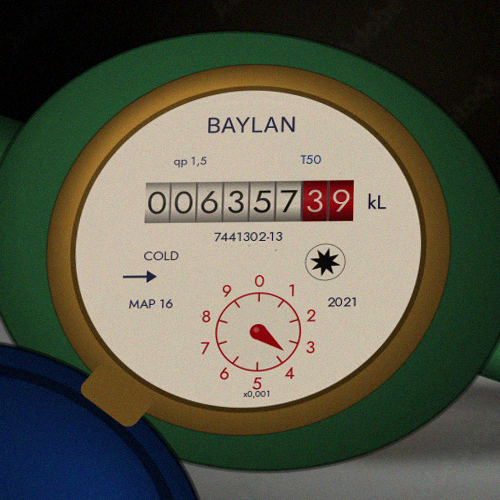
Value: value=6357.393 unit=kL
